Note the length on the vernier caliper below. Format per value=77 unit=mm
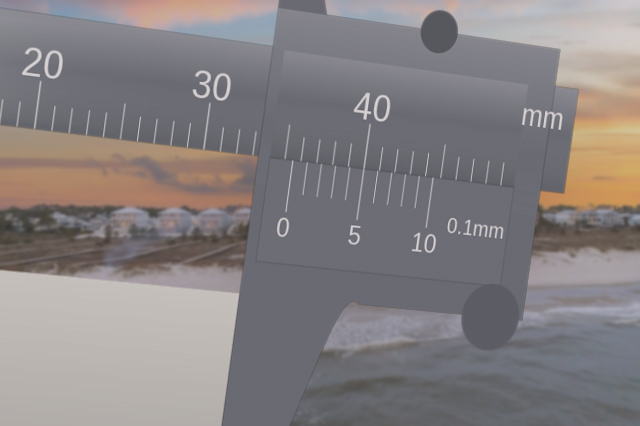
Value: value=35.5 unit=mm
